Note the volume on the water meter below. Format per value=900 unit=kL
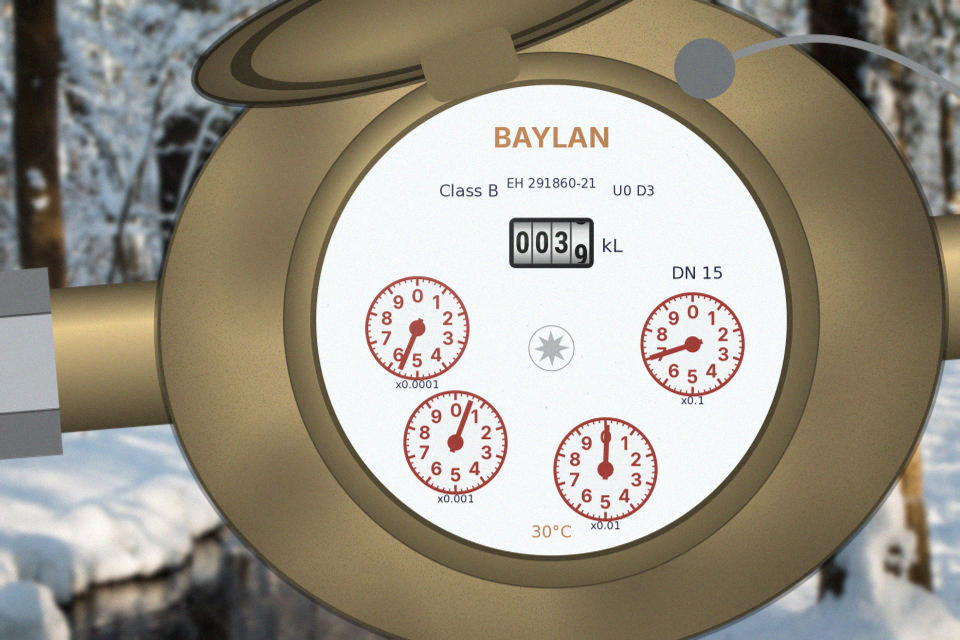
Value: value=38.7005 unit=kL
